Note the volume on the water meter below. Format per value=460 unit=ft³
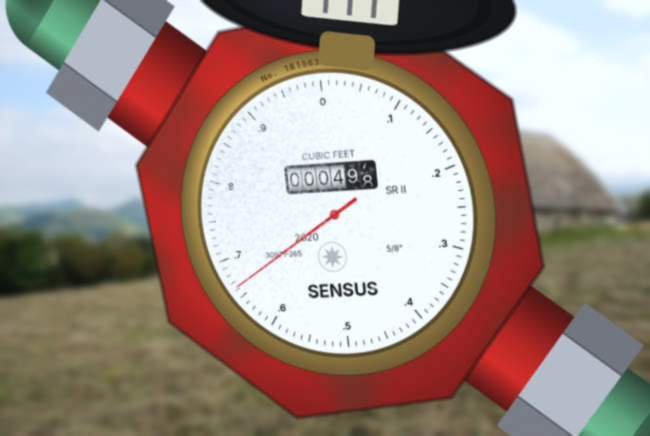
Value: value=497.66 unit=ft³
